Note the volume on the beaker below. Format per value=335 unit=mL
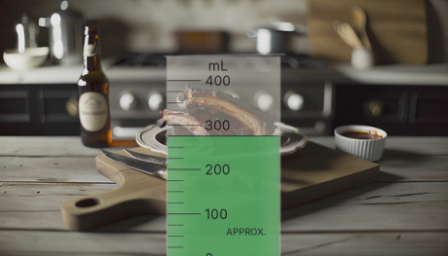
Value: value=275 unit=mL
